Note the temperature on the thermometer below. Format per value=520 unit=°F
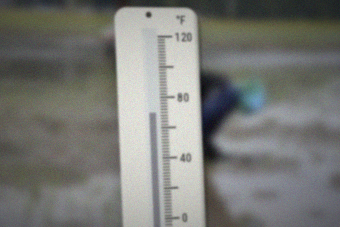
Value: value=70 unit=°F
